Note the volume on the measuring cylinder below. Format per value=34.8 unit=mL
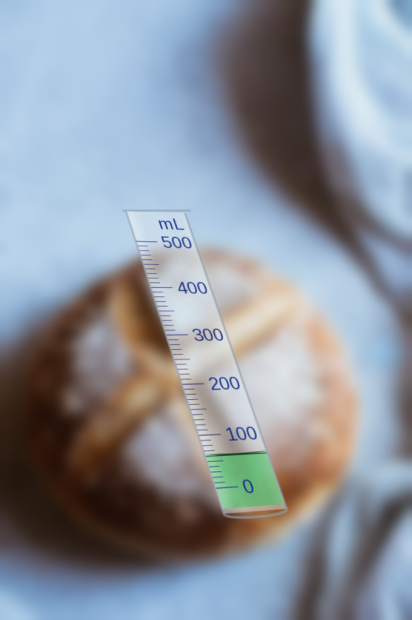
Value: value=60 unit=mL
